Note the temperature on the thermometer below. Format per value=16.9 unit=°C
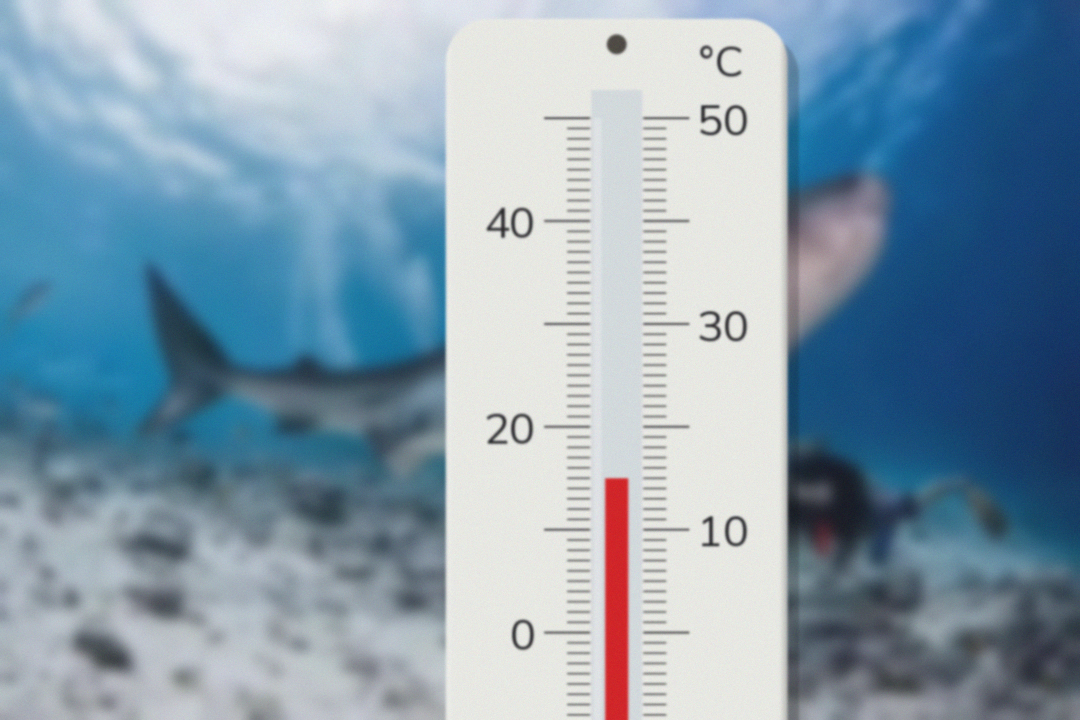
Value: value=15 unit=°C
